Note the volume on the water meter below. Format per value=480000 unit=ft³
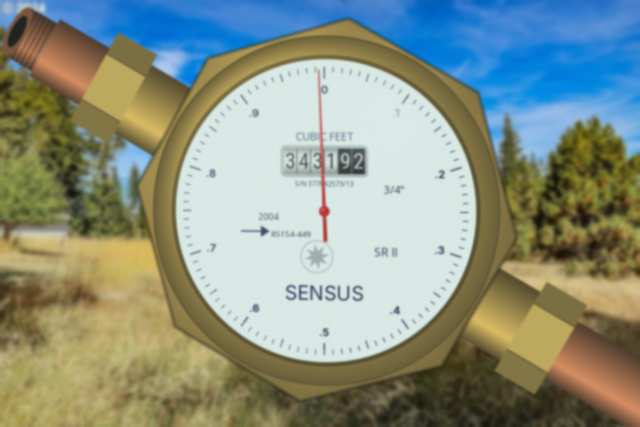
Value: value=343191.99 unit=ft³
